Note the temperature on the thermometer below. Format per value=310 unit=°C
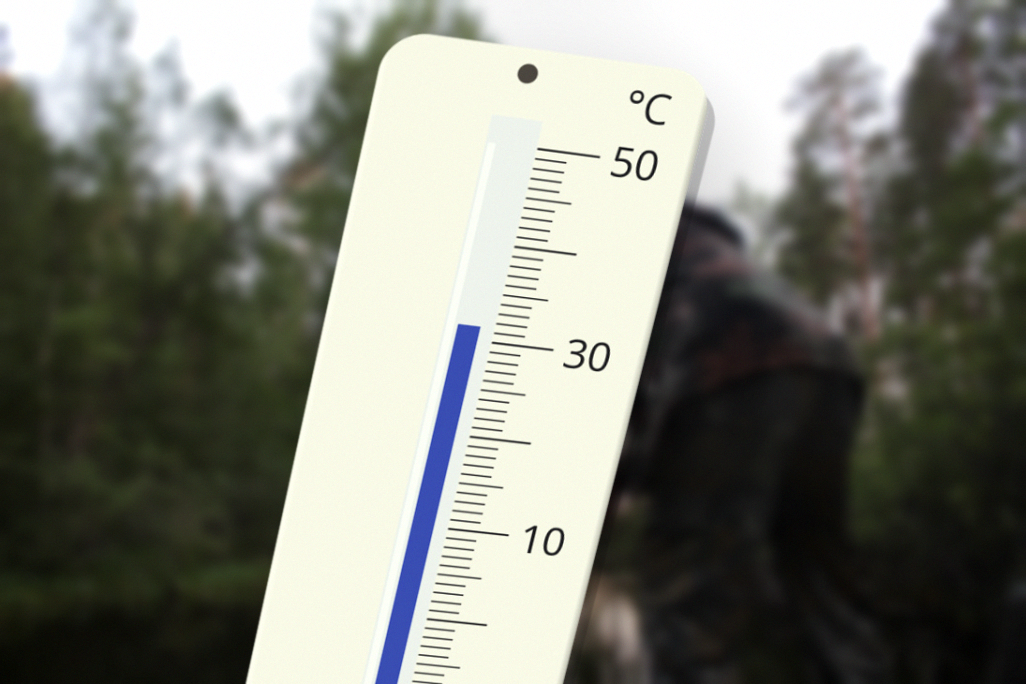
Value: value=31.5 unit=°C
